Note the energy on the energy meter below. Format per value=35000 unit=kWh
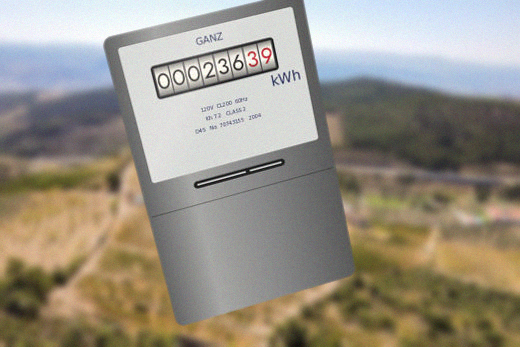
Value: value=236.39 unit=kWh
